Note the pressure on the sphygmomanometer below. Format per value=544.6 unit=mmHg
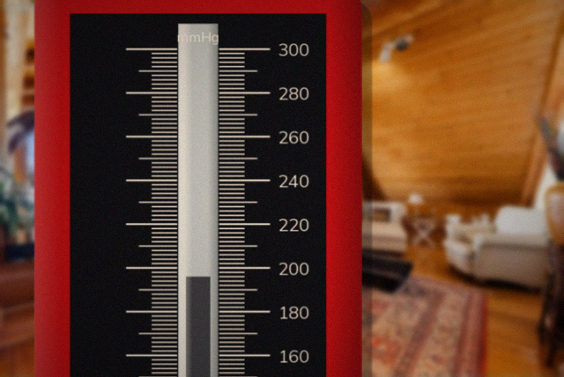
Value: value=196 unit=mmHg
